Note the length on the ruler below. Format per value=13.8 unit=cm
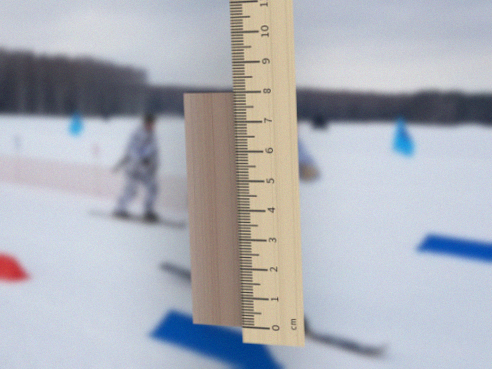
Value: value=8 unit=cm
